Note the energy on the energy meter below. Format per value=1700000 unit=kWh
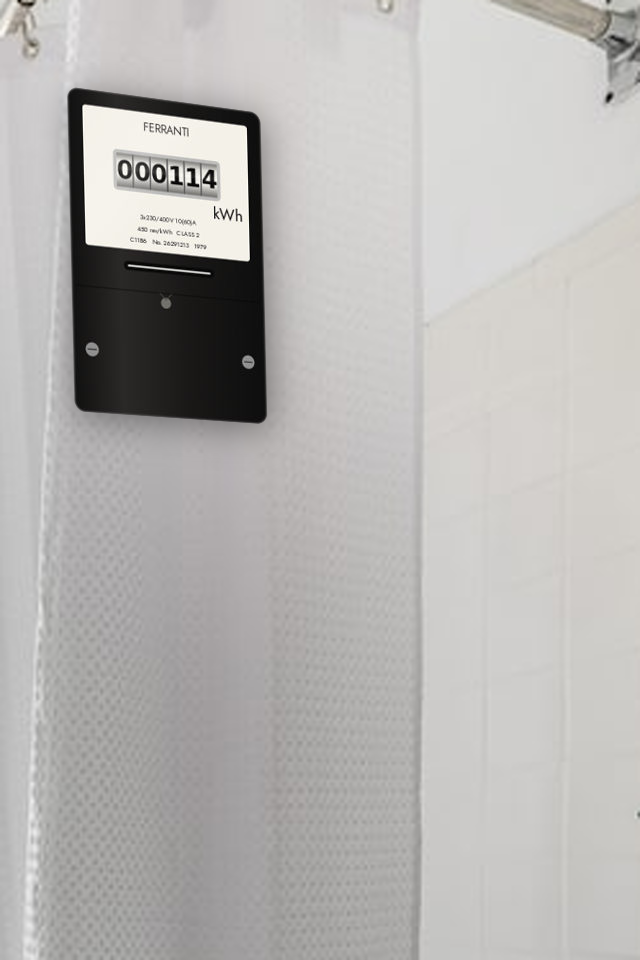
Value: value=114 unit=kWh
